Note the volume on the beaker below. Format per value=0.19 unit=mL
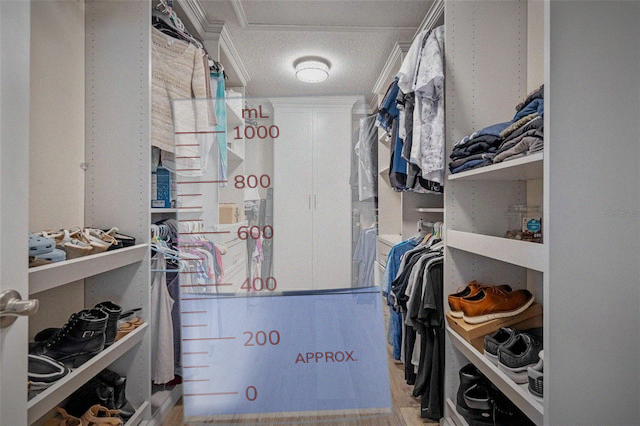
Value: value=350 unit=mL
